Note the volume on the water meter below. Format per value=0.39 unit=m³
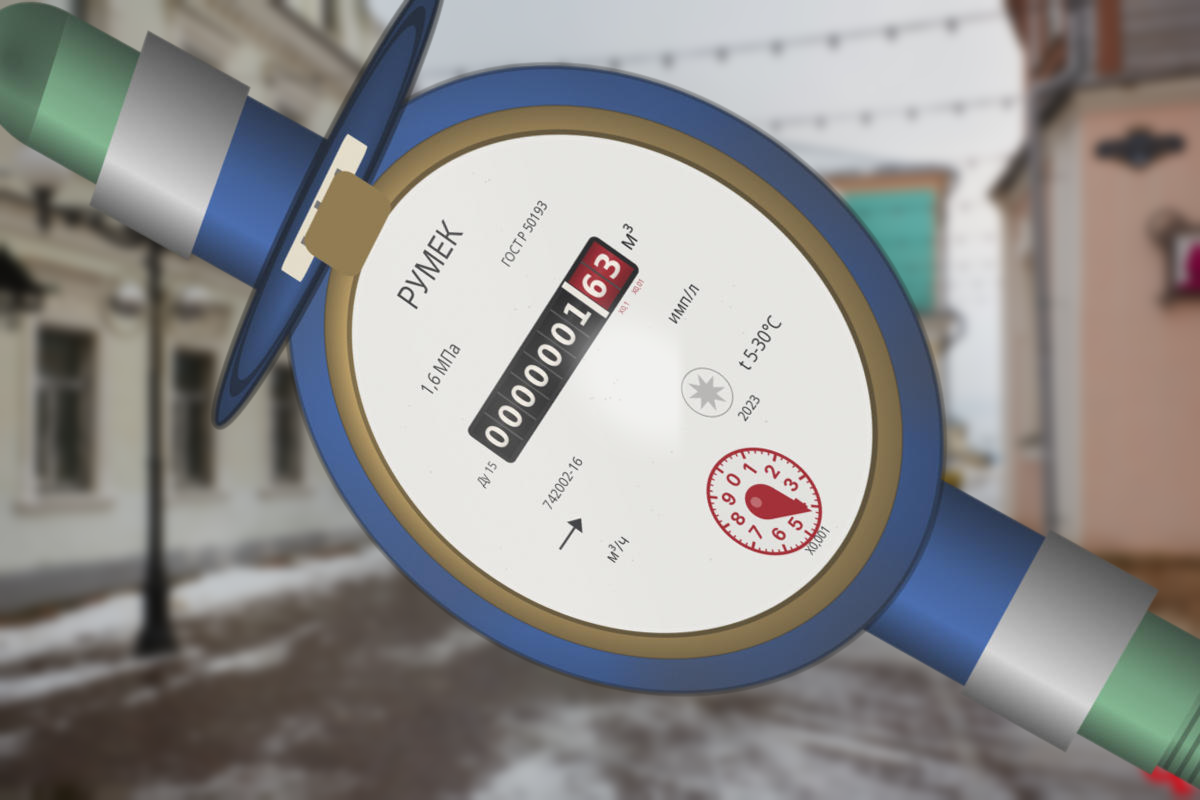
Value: value=1.634 unit=m³
